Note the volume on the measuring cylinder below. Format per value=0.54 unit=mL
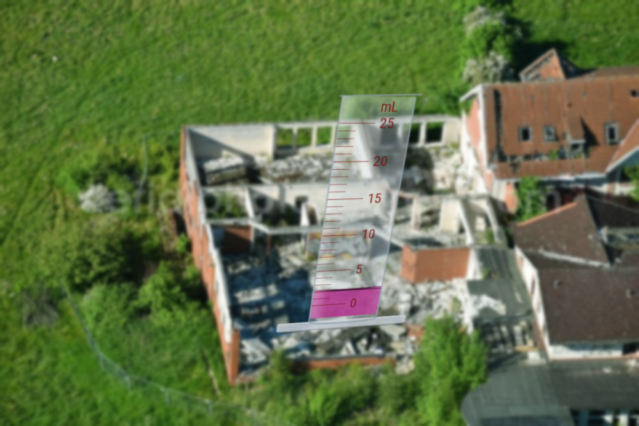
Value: value=2 unit=mL
